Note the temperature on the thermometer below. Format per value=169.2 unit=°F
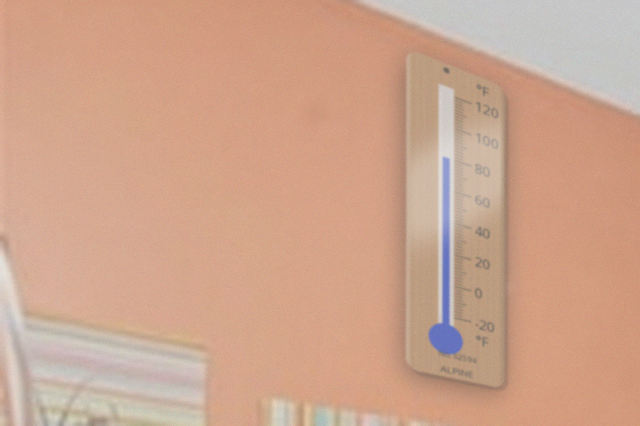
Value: value=80 unit=°F
